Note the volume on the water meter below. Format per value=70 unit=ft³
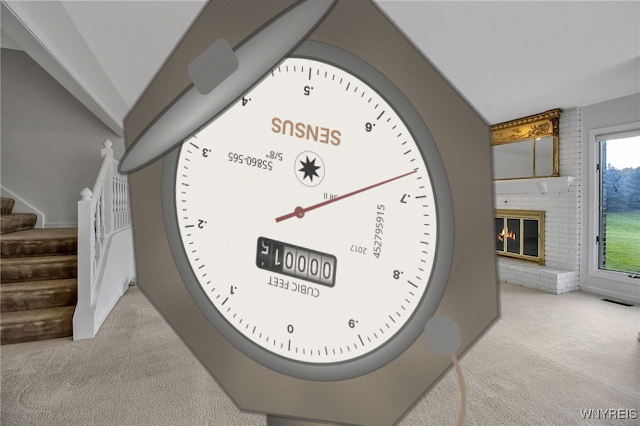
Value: value=14.67 unit=ft³
